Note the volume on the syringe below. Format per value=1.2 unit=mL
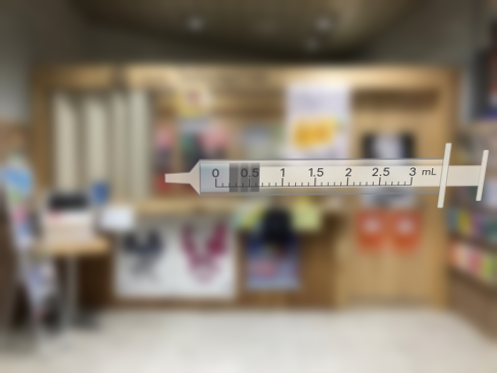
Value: value=0.2 unit=mL
